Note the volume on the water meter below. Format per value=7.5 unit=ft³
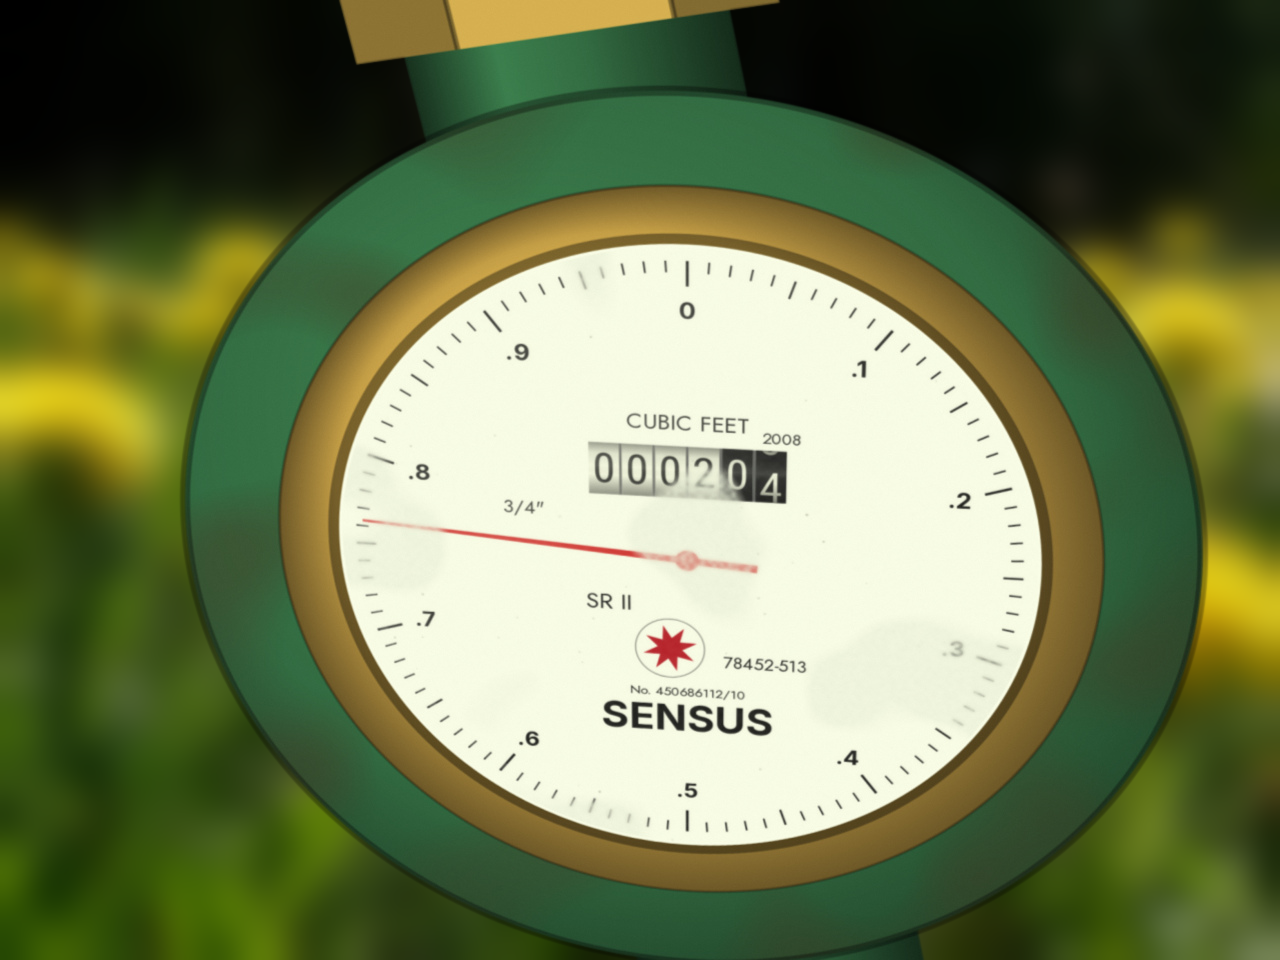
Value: value=203.76 unit=ft³
